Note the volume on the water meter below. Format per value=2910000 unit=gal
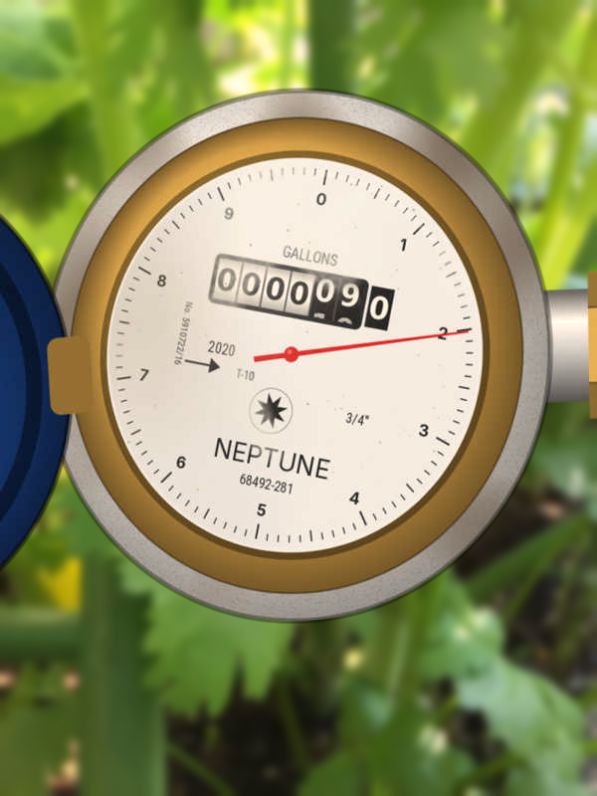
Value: value=92.0 unit=gal
